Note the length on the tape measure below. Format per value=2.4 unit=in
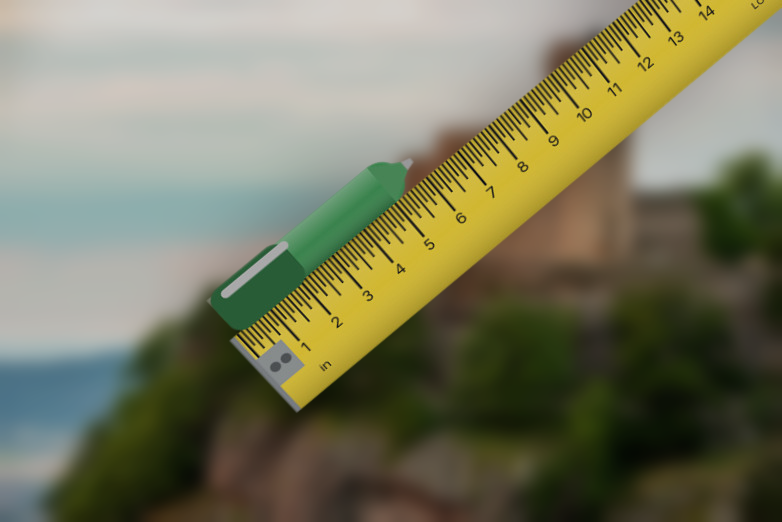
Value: value=6 unit=in
